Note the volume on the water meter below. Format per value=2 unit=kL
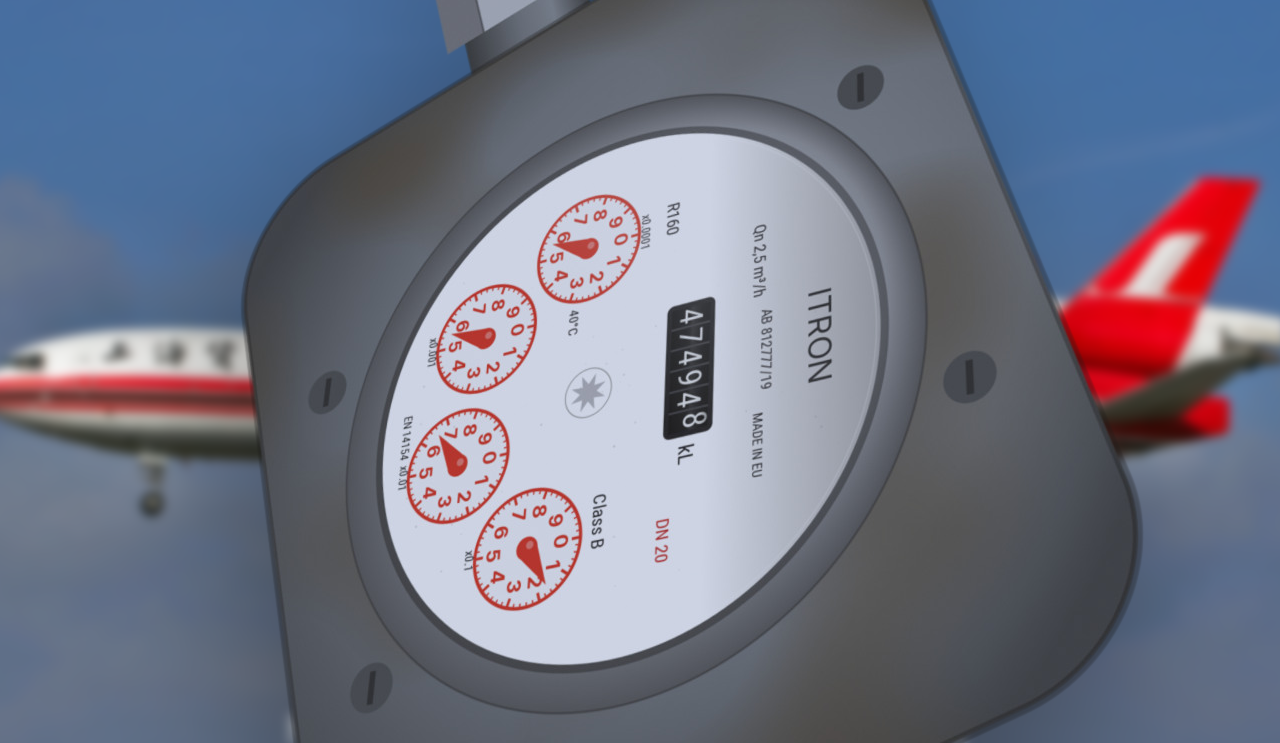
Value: value=474948.1655 unit=kL
